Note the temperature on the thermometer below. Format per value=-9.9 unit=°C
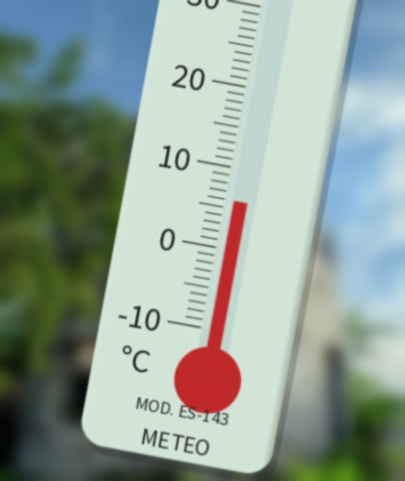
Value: value=6 unit=°C
